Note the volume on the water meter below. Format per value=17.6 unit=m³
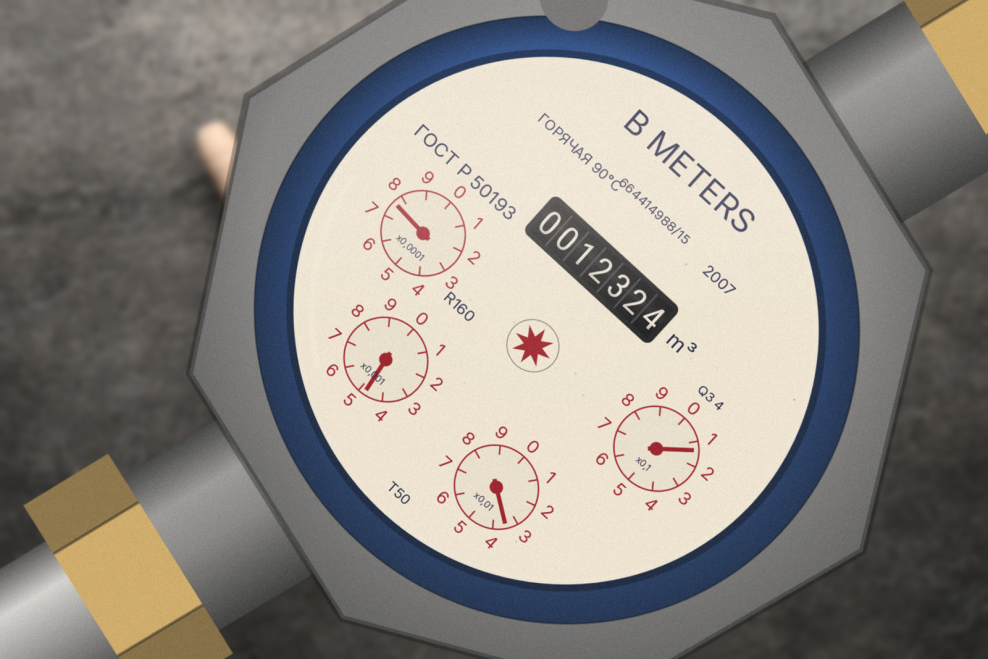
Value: value=12324.1347 unit=m³
